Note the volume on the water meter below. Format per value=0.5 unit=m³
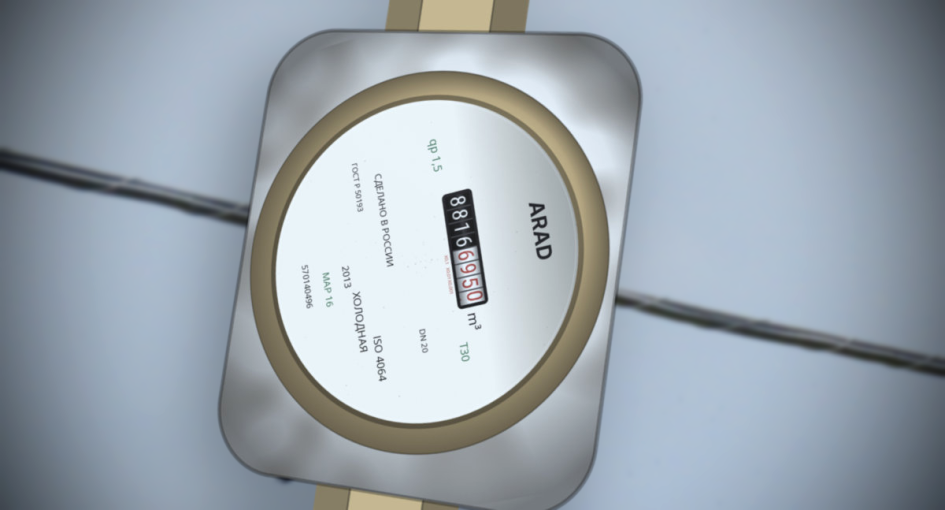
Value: value=8816.6950 unit=m³
